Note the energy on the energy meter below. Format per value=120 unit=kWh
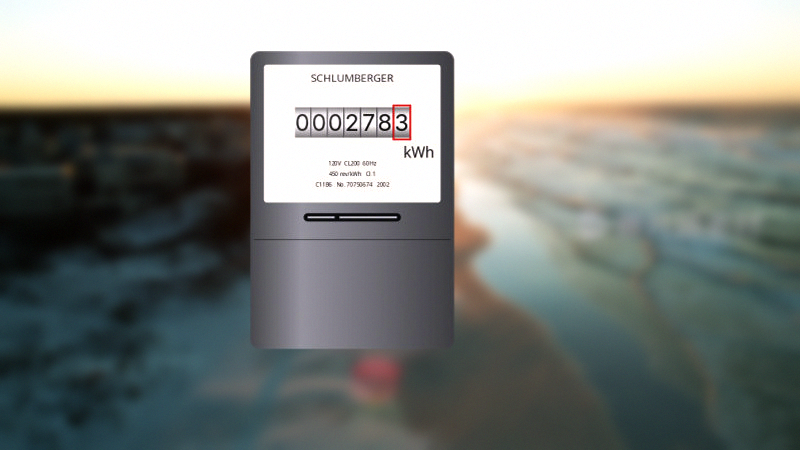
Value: value=278.3 unit=kWh
